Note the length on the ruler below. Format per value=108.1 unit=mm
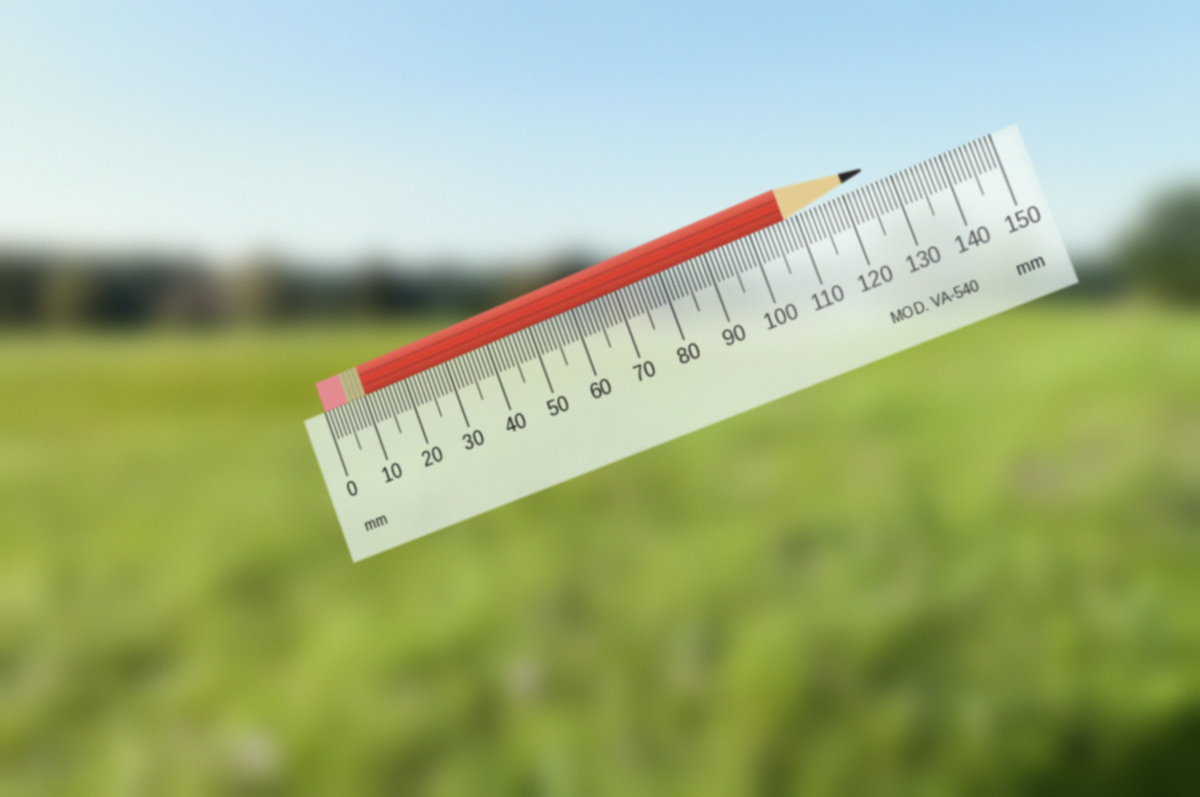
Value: value=125 unit=mm
